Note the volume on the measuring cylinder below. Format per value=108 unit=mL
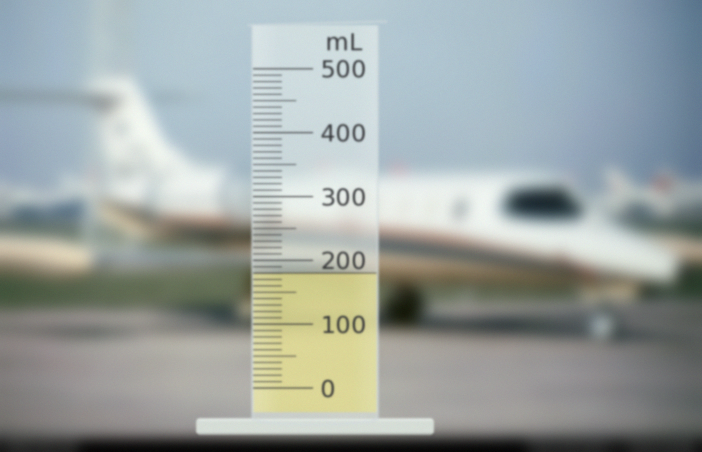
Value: value=180 unit=mL
